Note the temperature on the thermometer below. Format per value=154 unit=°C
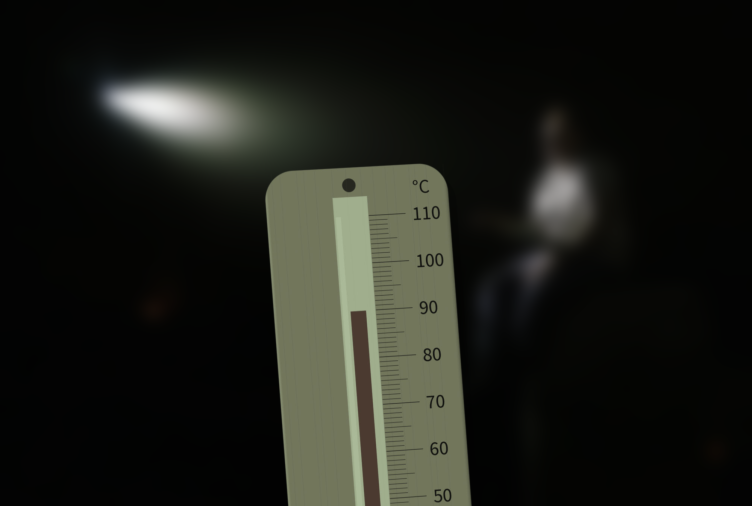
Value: value=90 unit=°C
